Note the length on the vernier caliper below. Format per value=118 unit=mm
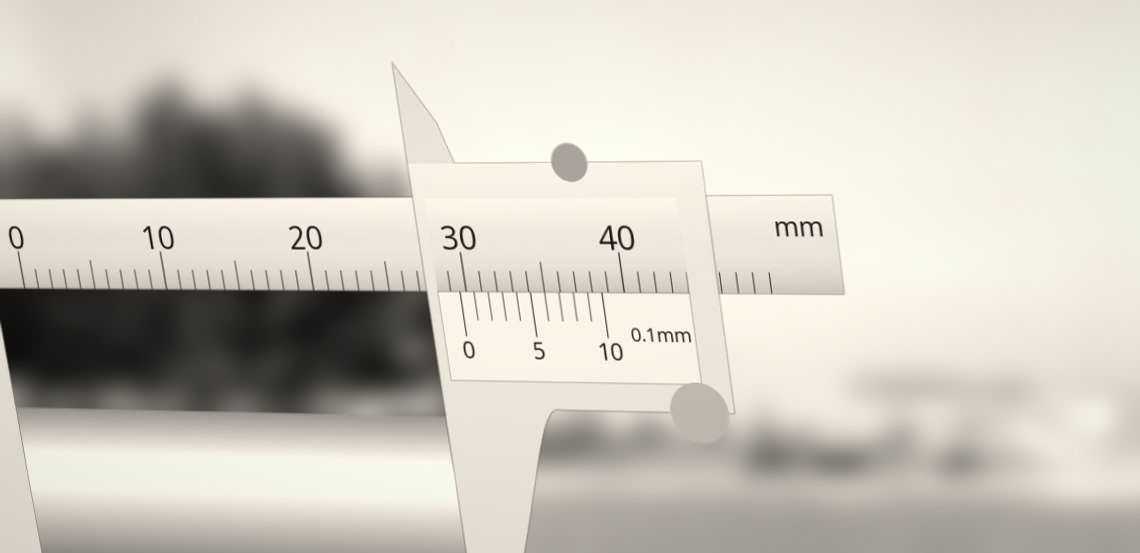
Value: value=29.6 unit=mm
